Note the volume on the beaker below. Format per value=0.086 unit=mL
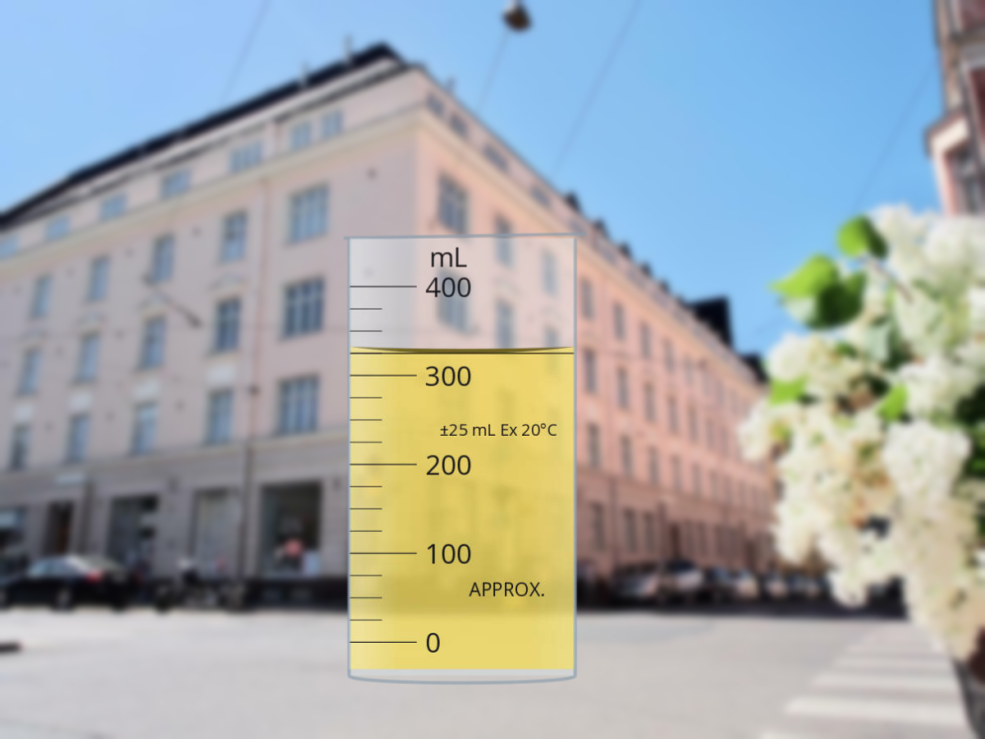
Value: value=325 unit=mL
